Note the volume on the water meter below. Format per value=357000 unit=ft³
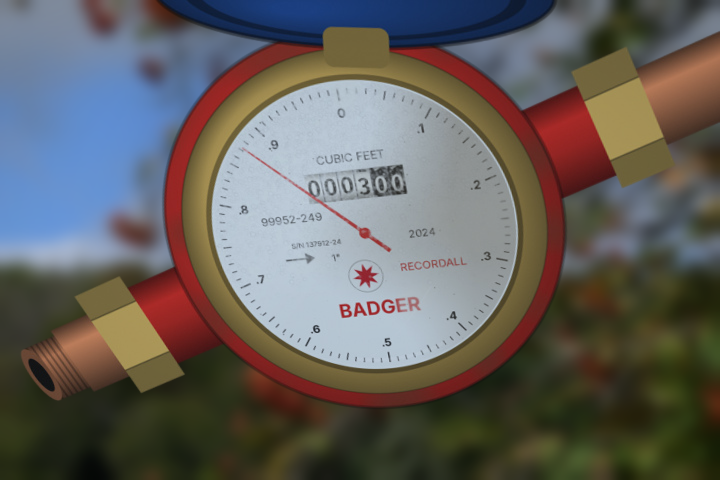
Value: value=299.87 unit=ft³
